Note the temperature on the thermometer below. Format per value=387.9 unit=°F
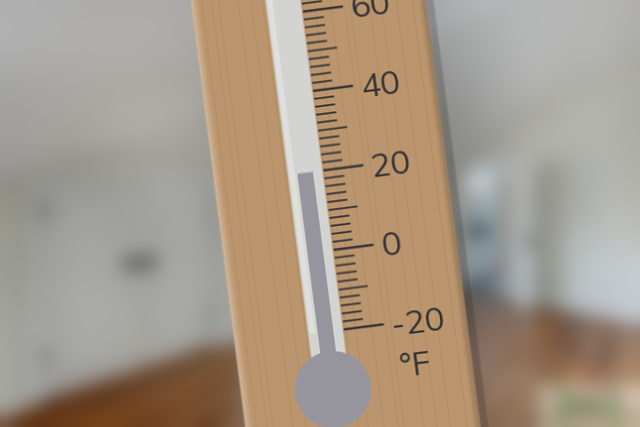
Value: value=20 unit=°F
